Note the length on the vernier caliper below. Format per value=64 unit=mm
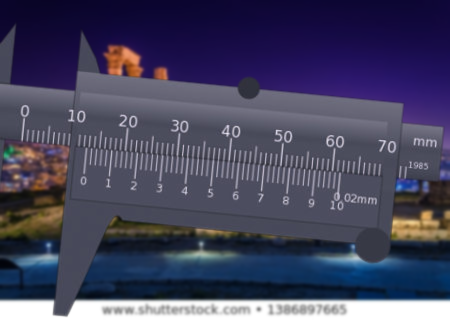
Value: value=12.5 unit=mm
